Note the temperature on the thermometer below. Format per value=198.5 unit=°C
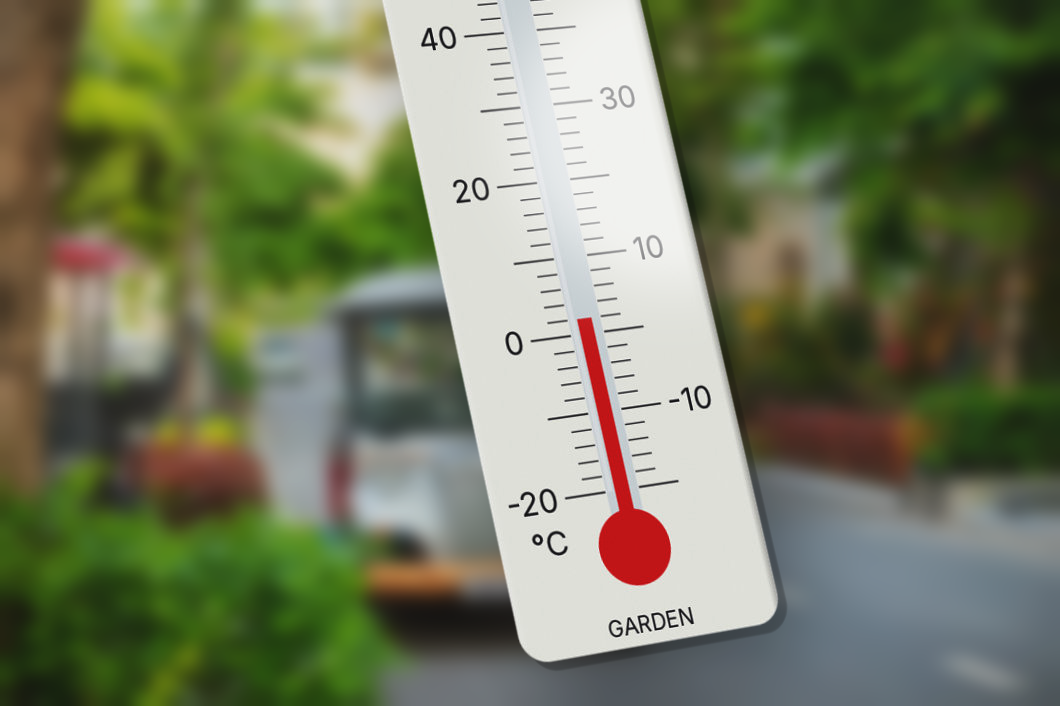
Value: value=2 unit=°C
